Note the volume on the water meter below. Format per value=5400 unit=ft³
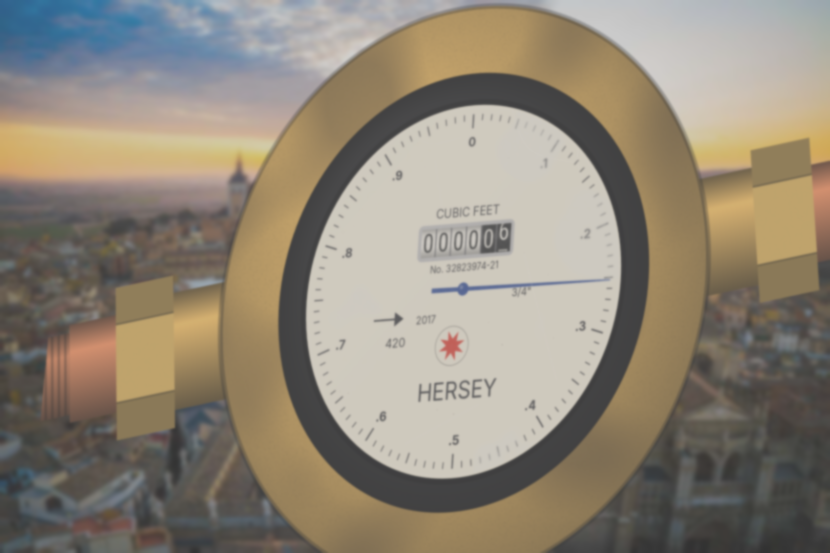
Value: value=6.25 unit=ft³
